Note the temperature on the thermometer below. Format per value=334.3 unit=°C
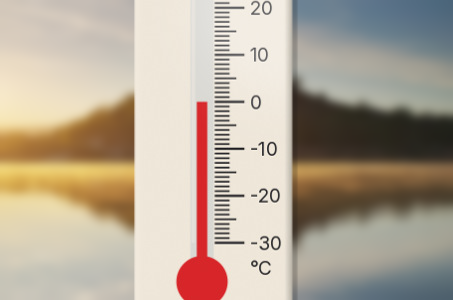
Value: value=0 unit=°C
